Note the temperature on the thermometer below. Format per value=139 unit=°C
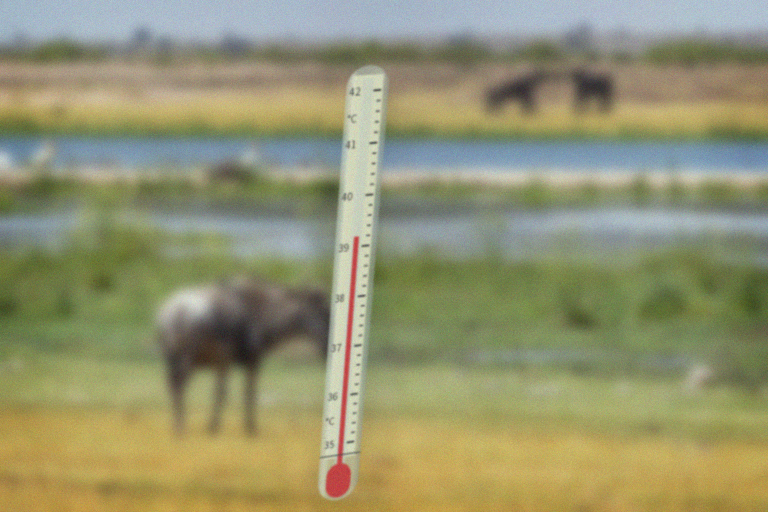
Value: value=39.2 unit=°C
